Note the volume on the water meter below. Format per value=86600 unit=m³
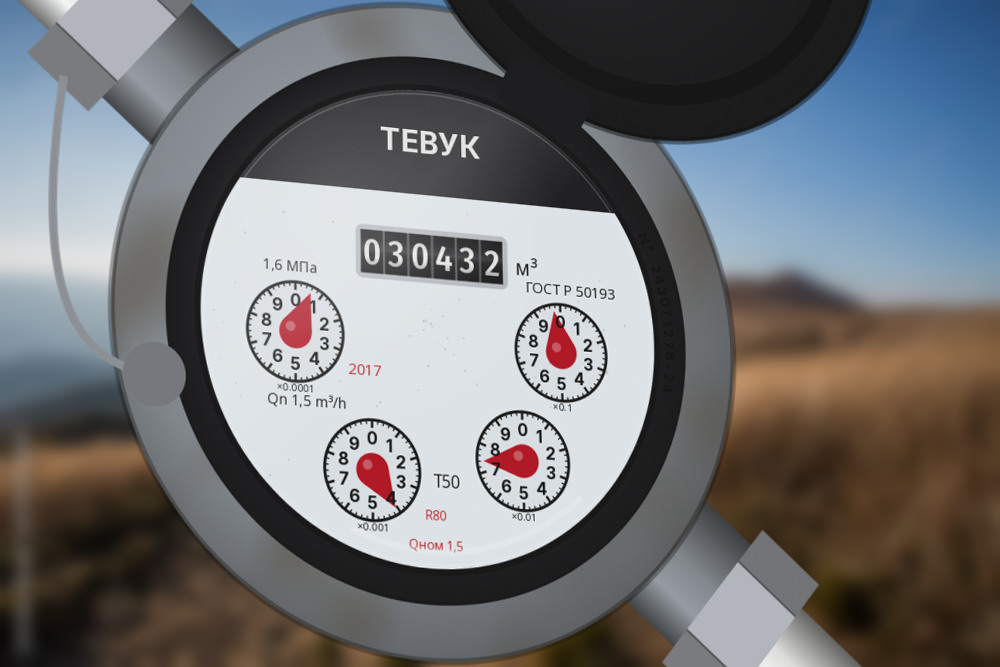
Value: value=30431.9740 unit=m³
